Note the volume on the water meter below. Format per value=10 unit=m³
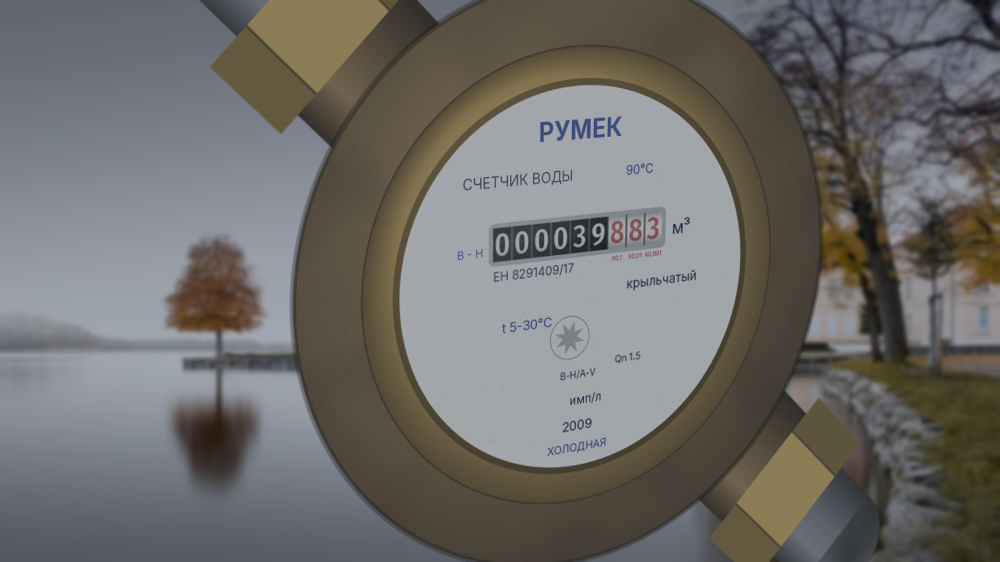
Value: value=39.883 unit=m³
